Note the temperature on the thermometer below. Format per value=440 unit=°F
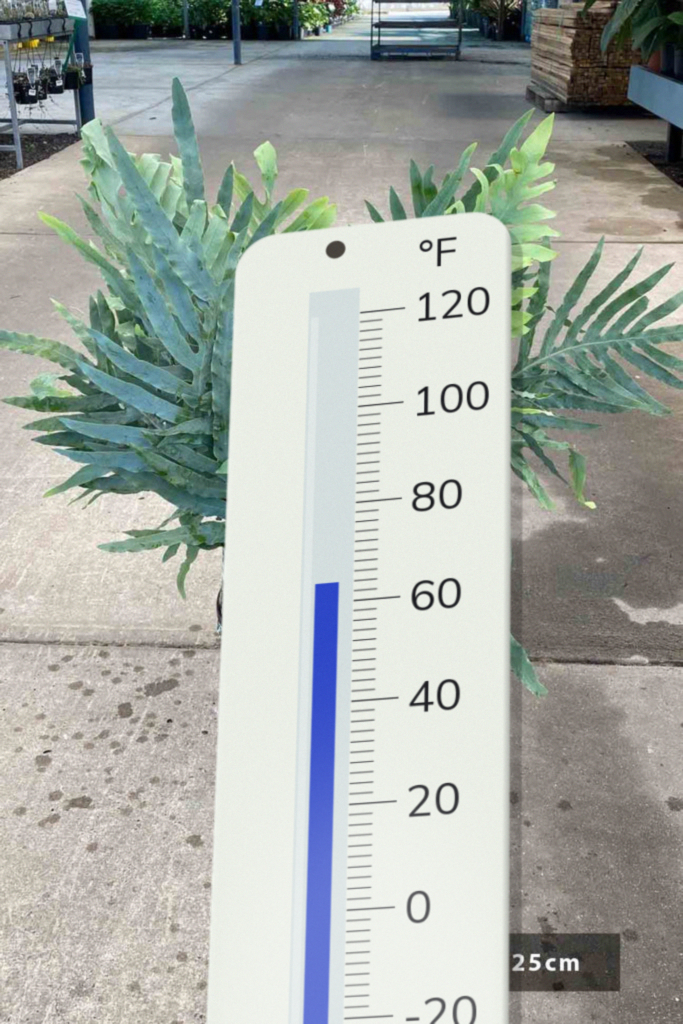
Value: value=64 unit=°F
